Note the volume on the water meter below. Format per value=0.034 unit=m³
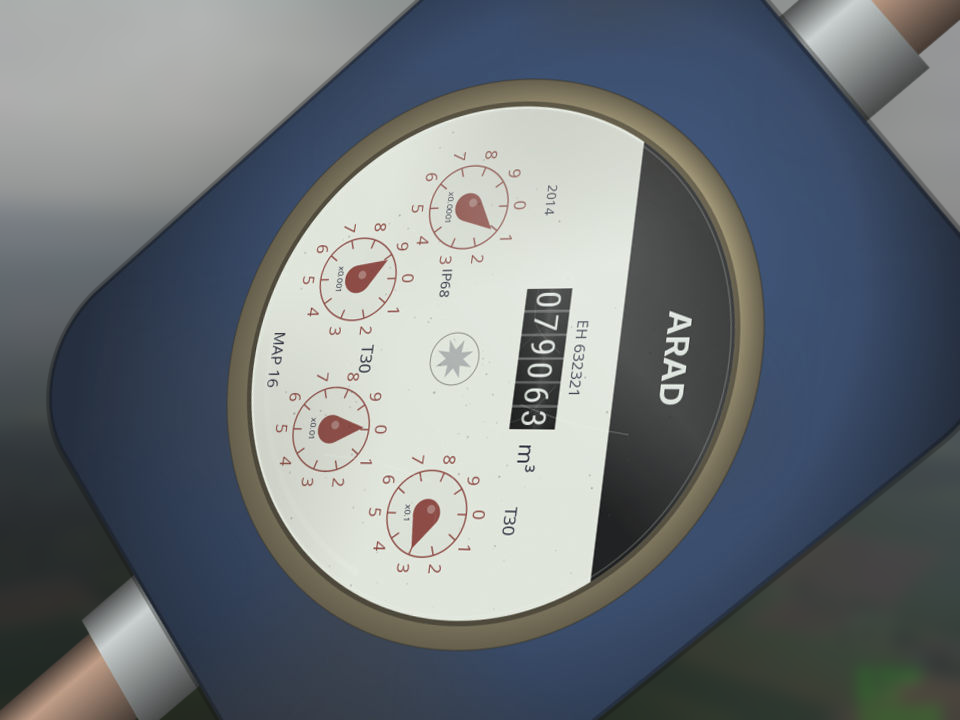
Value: value=79063.2991 unit=m³
